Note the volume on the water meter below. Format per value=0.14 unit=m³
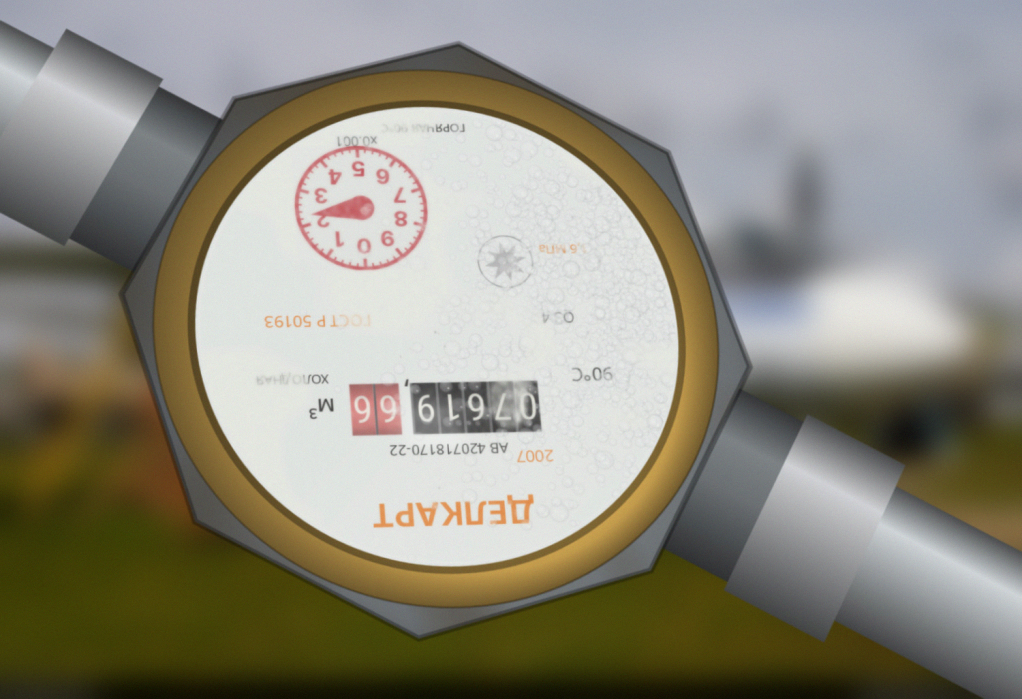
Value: value=7619.662 unit=m³
